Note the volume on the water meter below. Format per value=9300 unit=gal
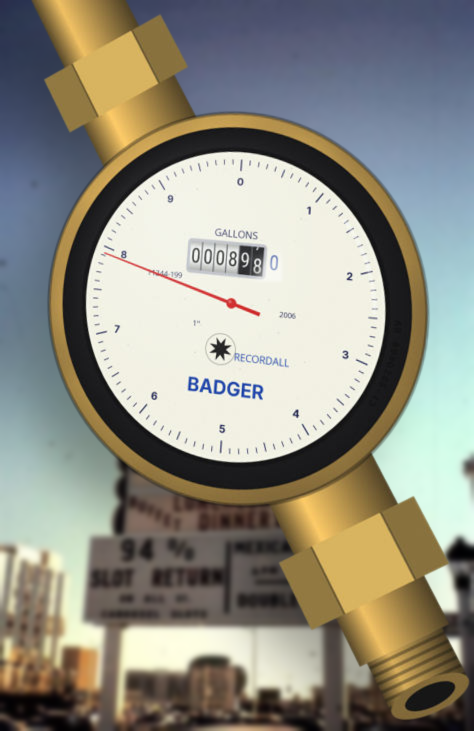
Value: value=8977.9 unit=gal
